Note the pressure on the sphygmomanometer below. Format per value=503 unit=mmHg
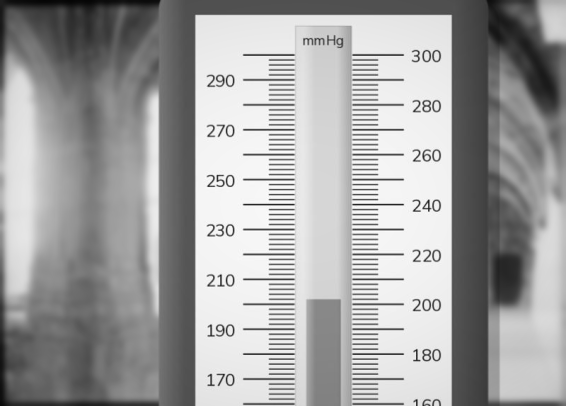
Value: value=202 unit=mmHg
